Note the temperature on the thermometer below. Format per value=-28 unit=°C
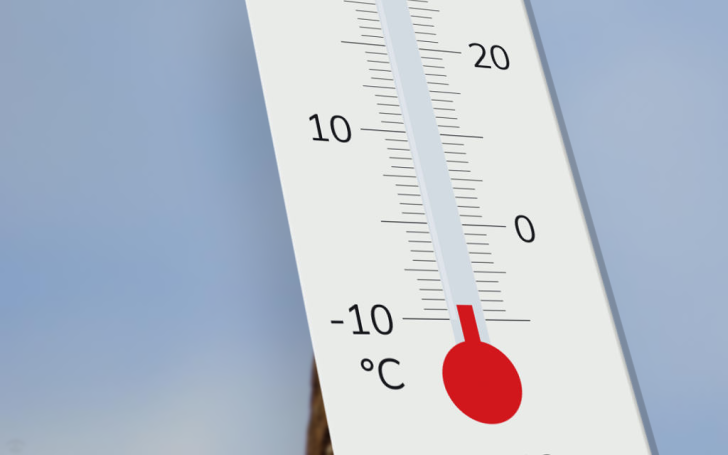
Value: value=-8.5 unit=°C
